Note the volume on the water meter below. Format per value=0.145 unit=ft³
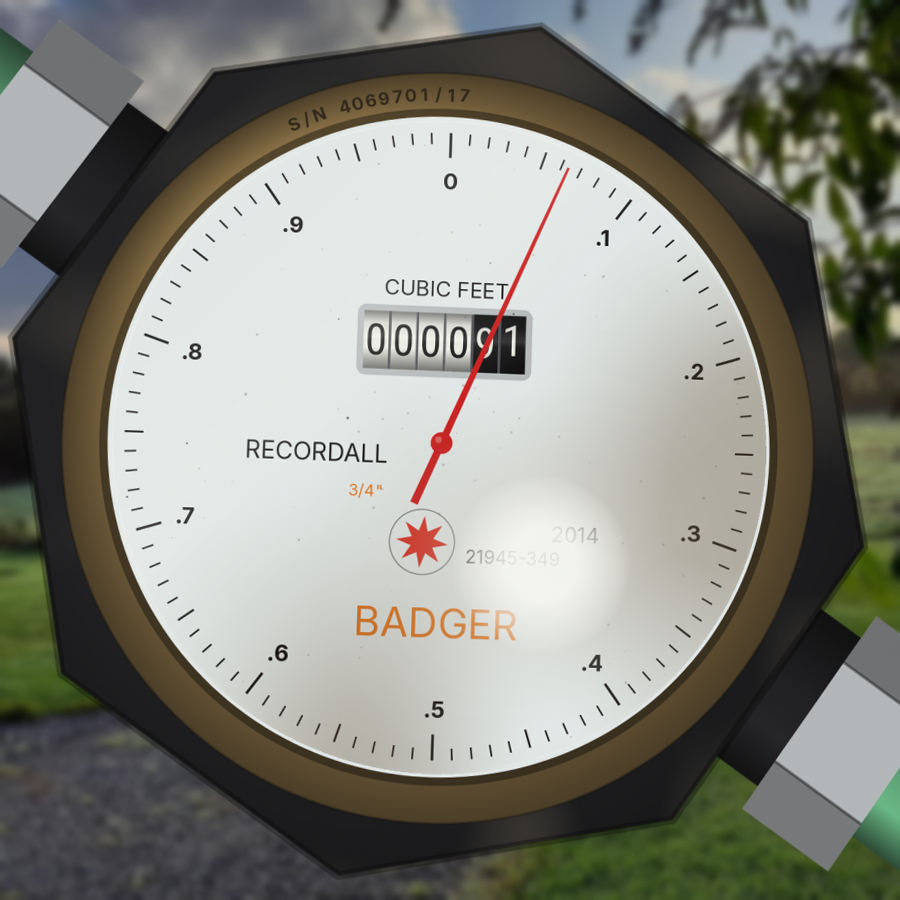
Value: value=91.06 unit=ft³
